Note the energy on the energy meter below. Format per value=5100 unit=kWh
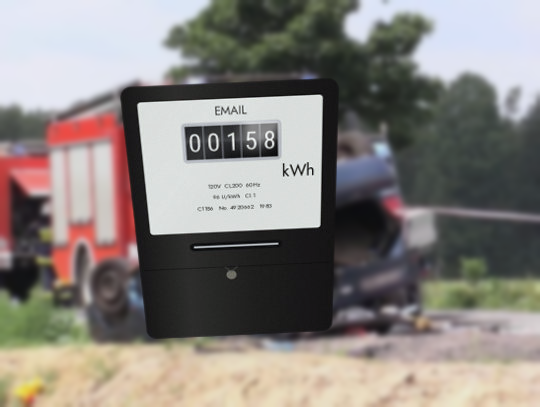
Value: value=158 unit=kWh
